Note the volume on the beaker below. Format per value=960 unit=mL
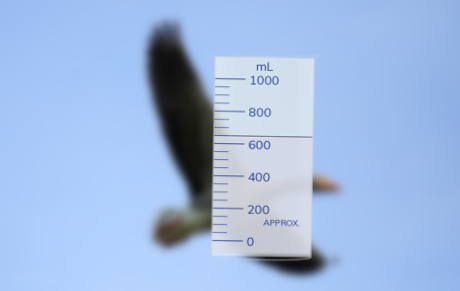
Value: value=650 unit=mL
